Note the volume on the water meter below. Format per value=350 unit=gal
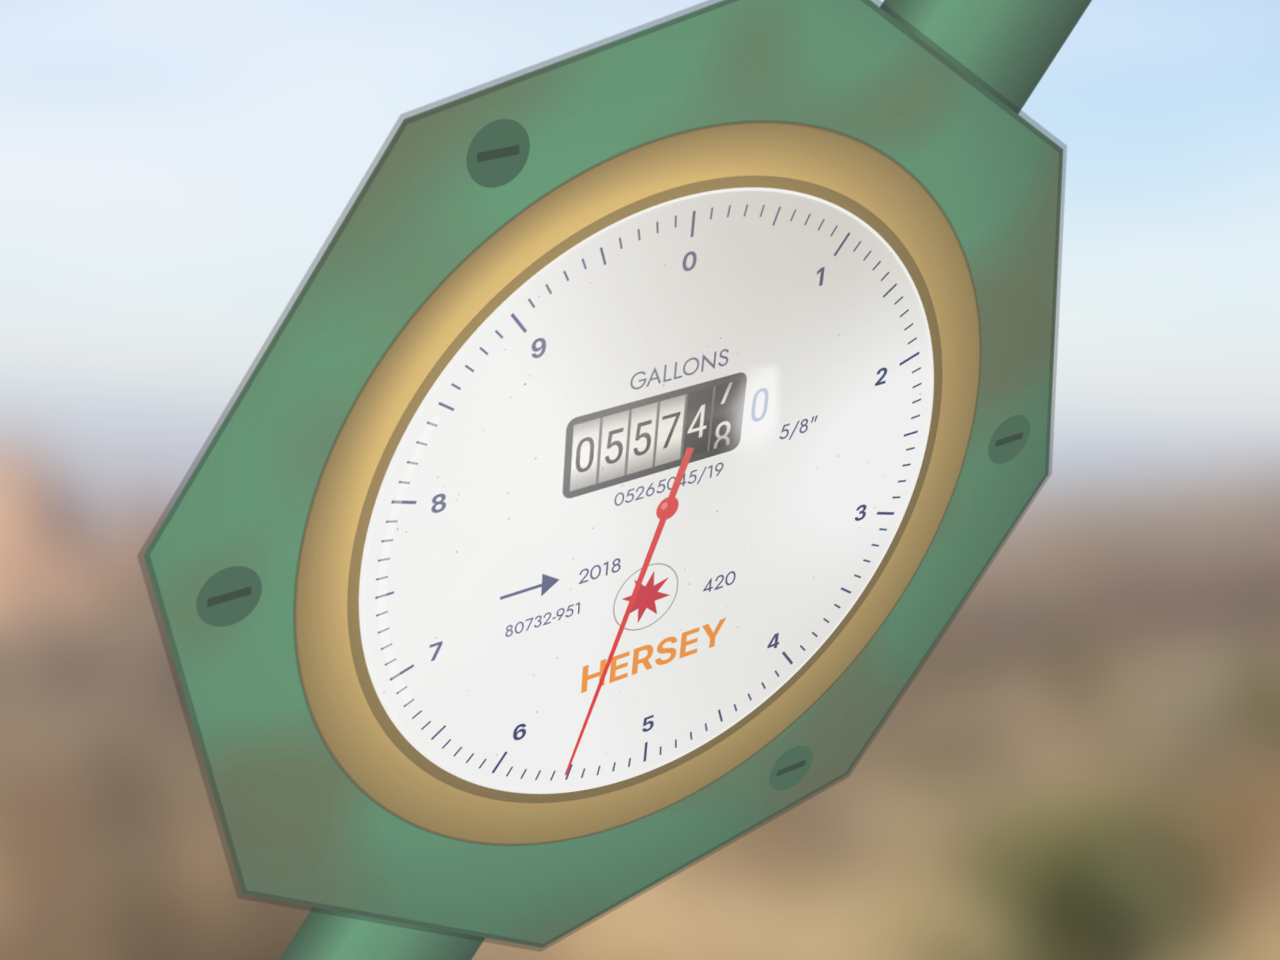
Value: value=557475.5 unit=gal
